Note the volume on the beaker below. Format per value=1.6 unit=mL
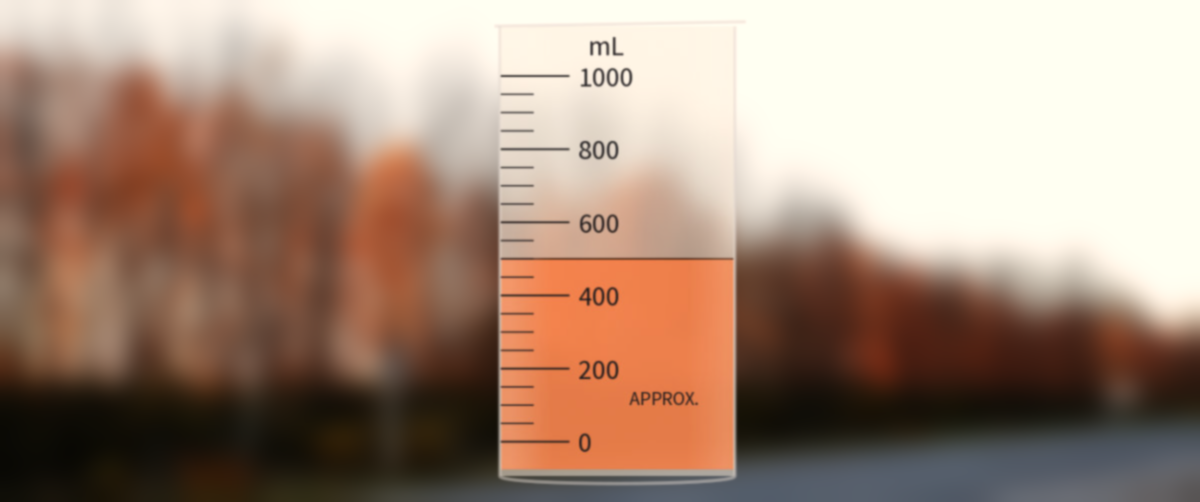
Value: value=500 unit=mL
